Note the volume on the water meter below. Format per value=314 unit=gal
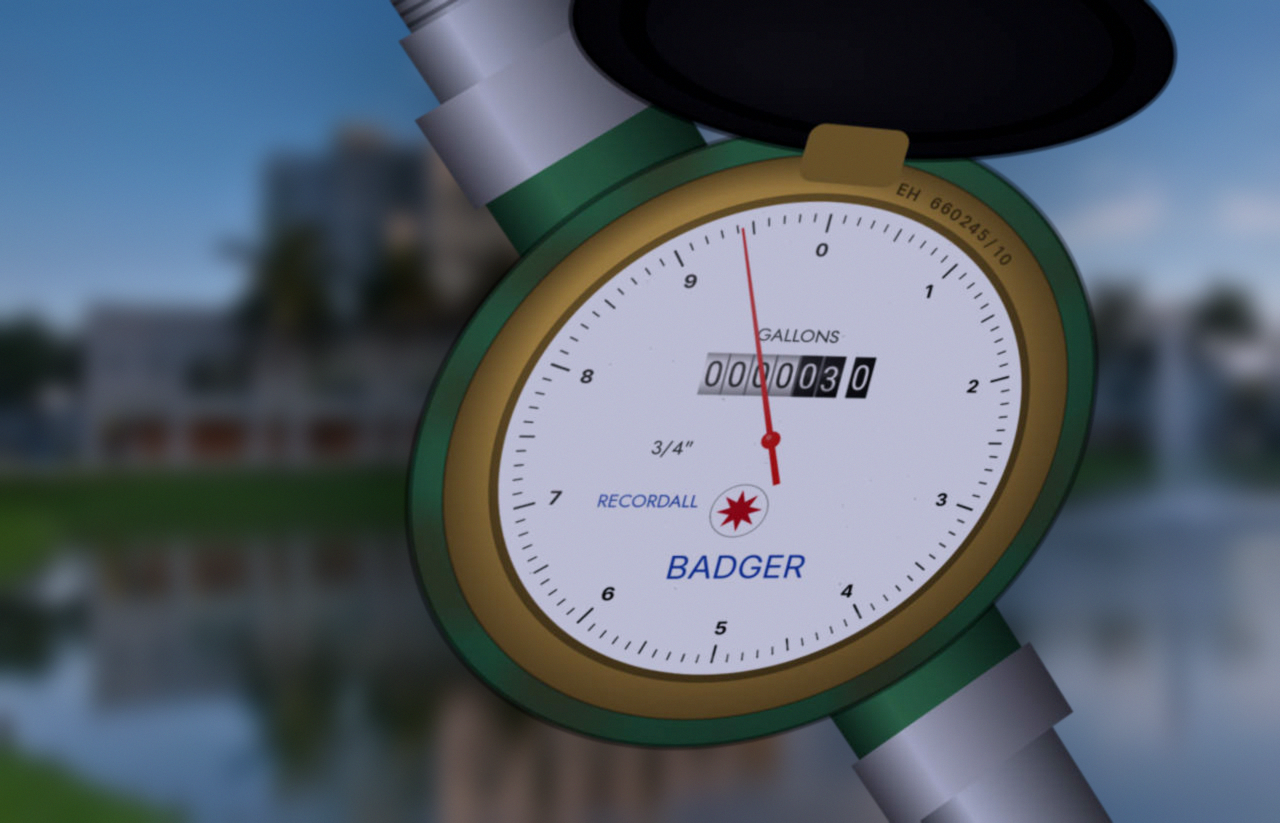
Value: value=29.4 unit=gal
